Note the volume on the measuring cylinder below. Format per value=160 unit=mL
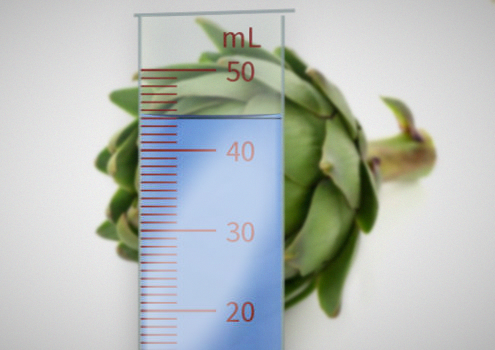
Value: value=44 unit=mL
